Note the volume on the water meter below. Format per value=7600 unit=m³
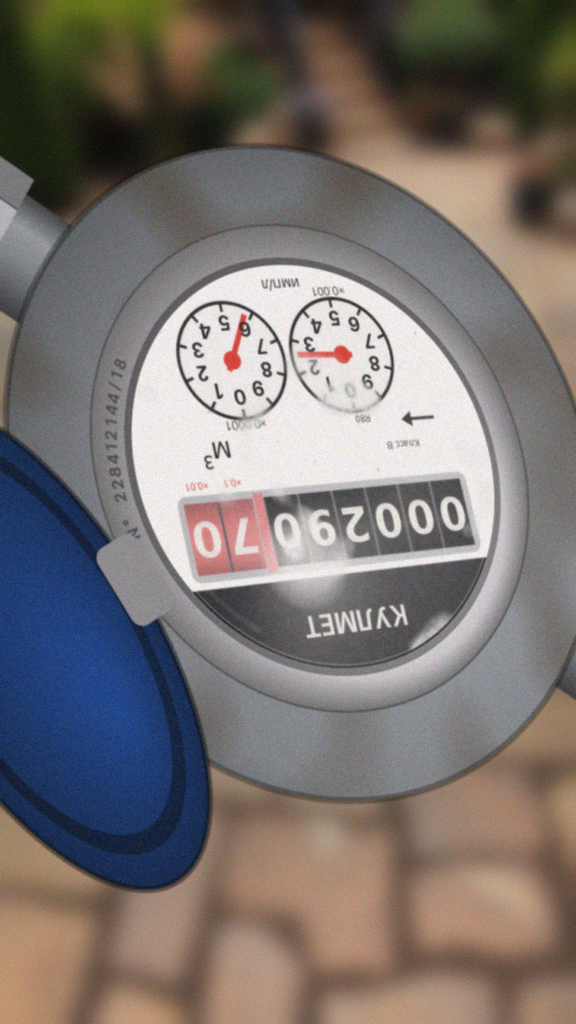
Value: value=290.7025 unit=m³
